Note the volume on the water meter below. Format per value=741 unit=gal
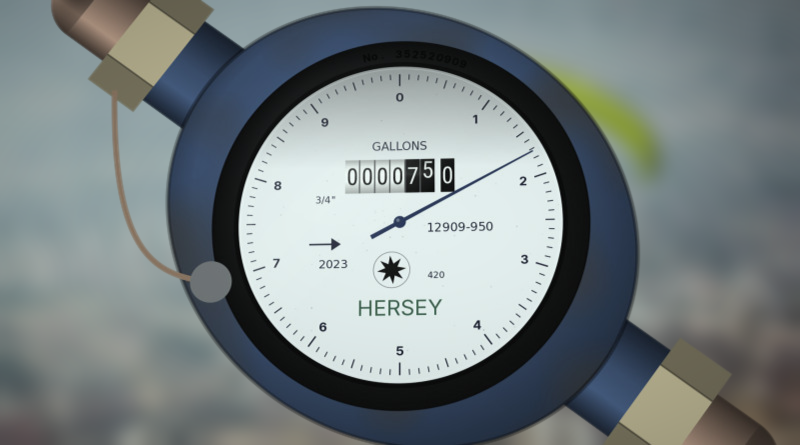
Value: value=751.7 unit=gal
